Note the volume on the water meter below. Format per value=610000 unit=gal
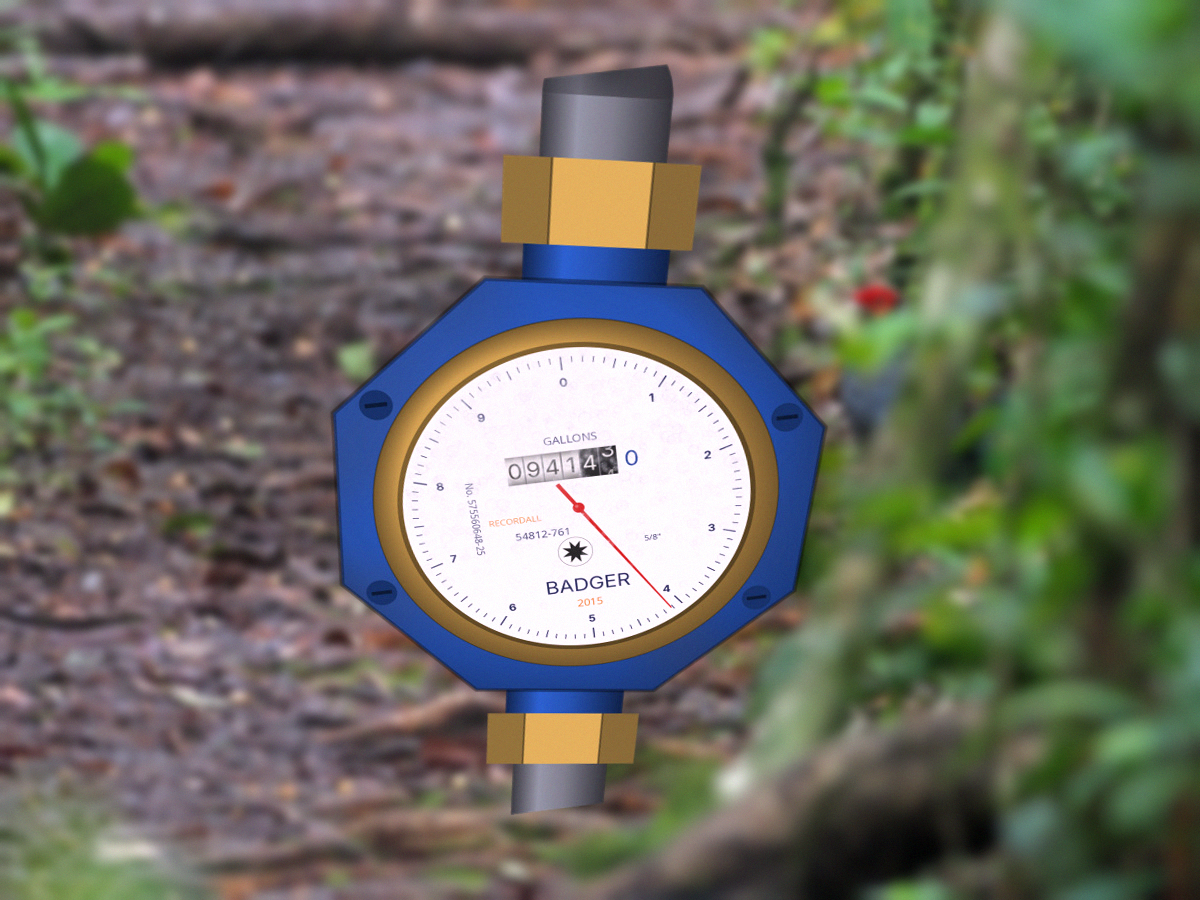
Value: value=941434.1 unit=gal
